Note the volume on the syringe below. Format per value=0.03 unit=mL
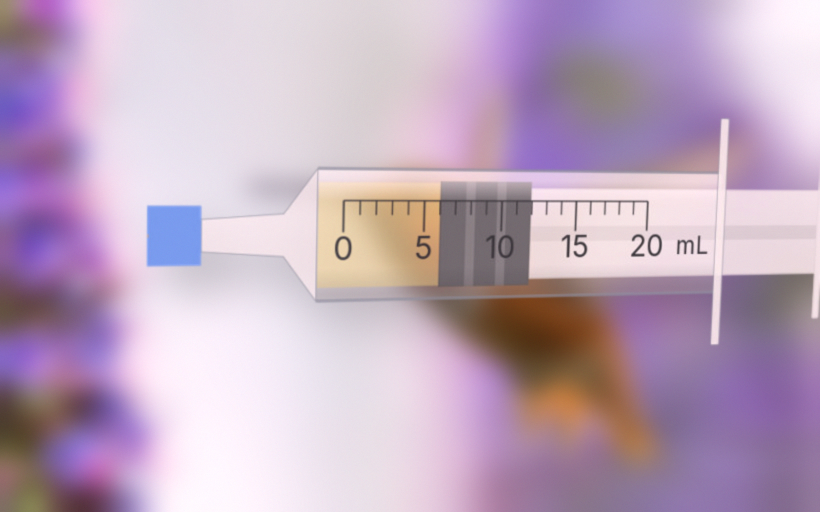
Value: value=6 unit=mL
